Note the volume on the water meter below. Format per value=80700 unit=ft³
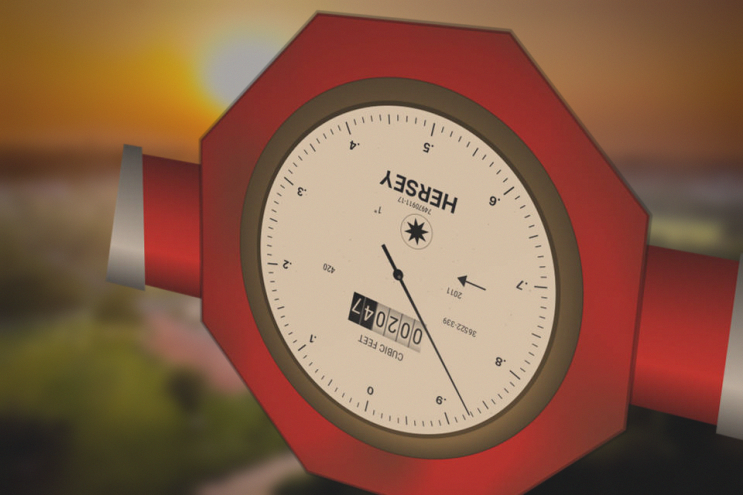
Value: value=2046.87 unit=ft³
